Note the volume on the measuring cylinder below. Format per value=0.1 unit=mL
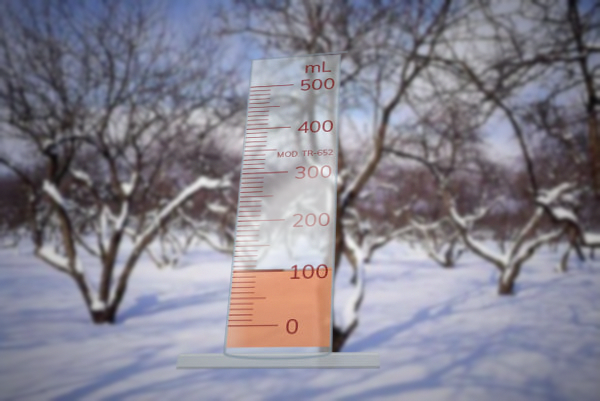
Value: value=100 unit=mL
